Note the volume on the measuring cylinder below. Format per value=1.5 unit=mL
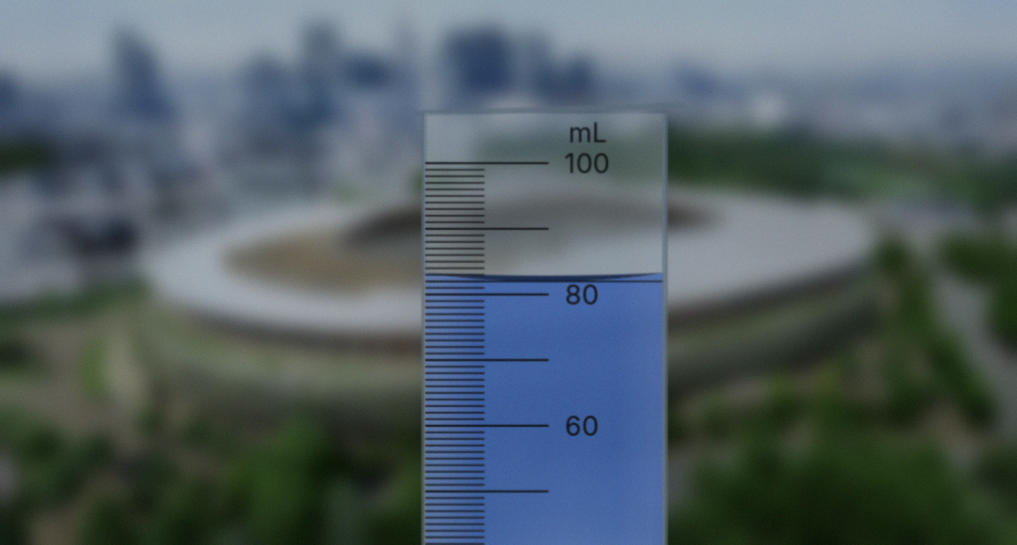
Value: value=82 unit=mL
